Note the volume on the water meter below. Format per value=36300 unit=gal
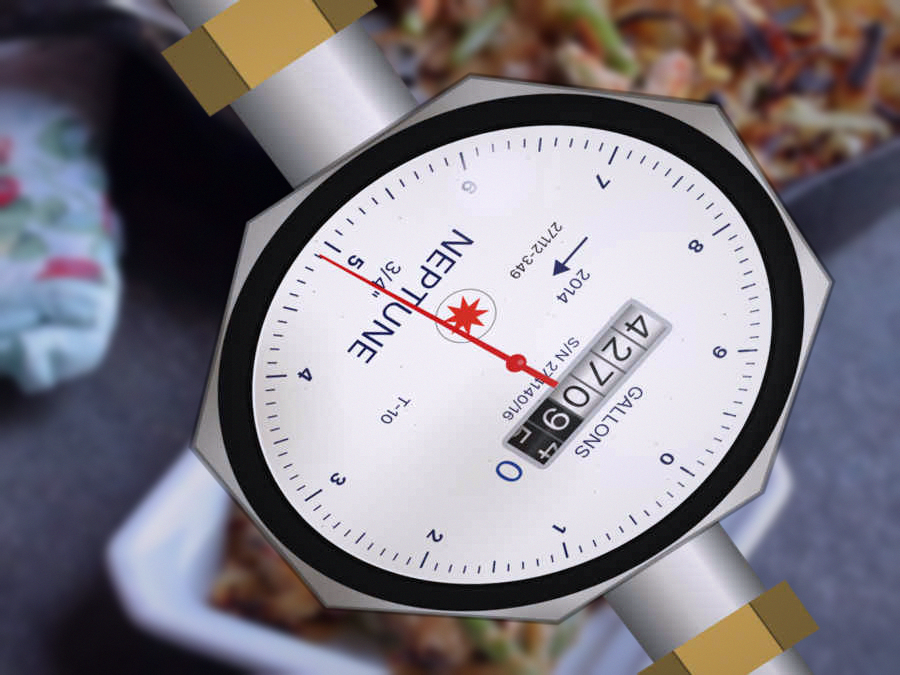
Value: value=4270944.9 unit=gal
